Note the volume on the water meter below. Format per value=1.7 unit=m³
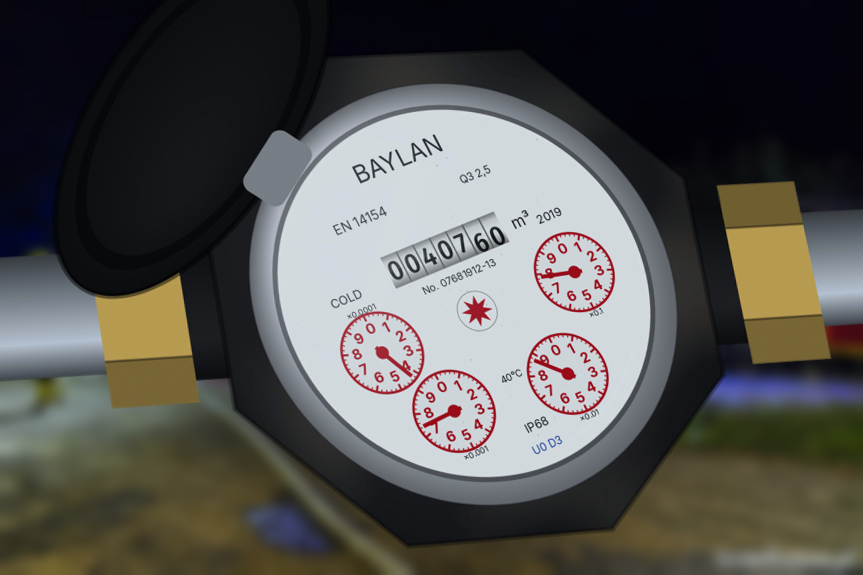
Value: value=40759.7874 unit=m³
